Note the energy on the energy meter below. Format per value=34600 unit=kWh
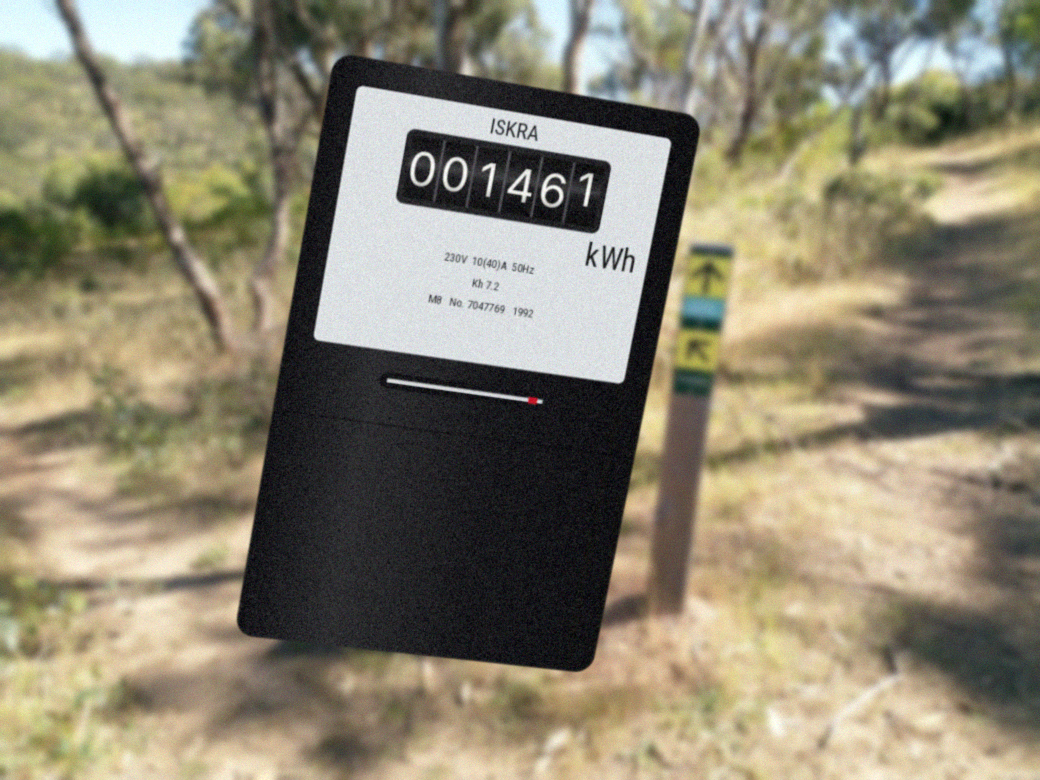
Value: value=1461 unit=kWh
